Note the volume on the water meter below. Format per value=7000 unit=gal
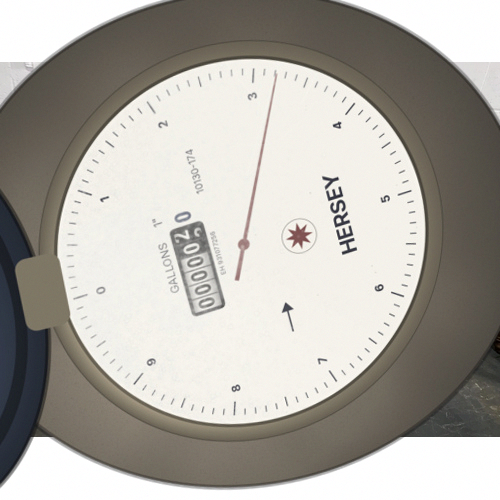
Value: value=23.2 unit=gal
